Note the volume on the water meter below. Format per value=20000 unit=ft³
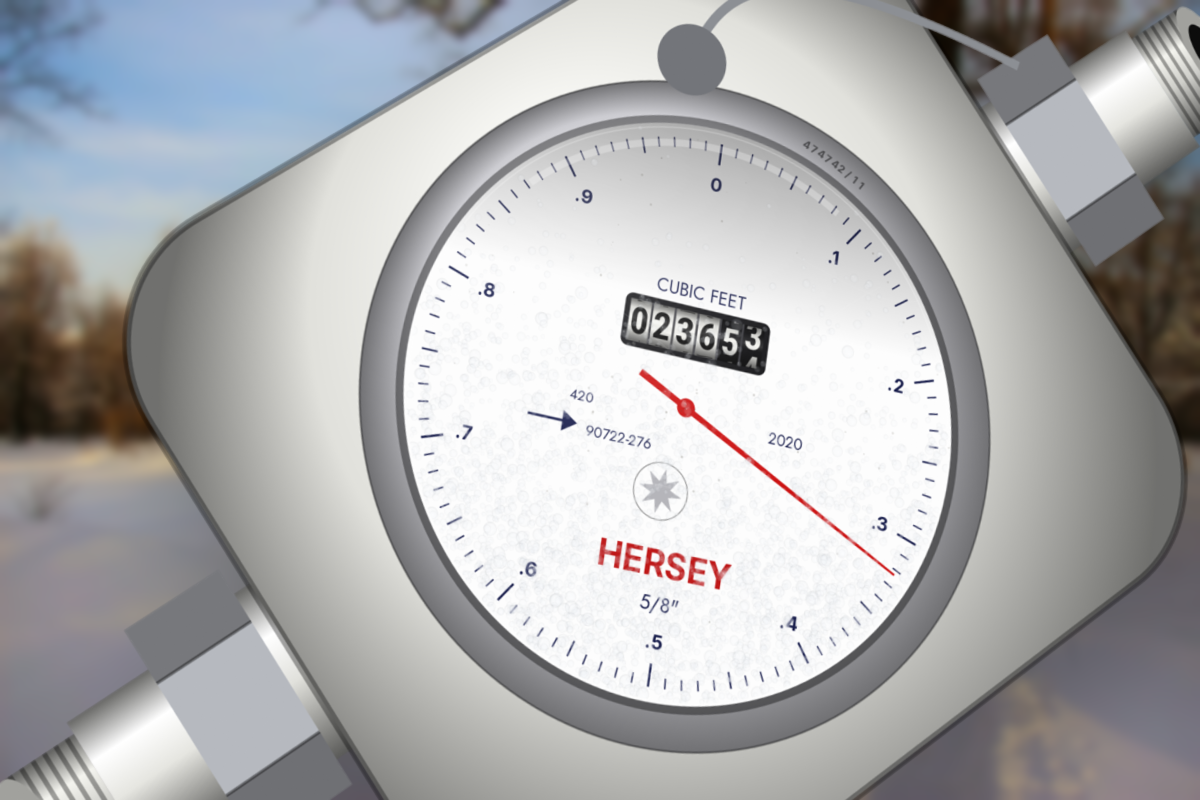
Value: value=23653.32 unit=ft³
